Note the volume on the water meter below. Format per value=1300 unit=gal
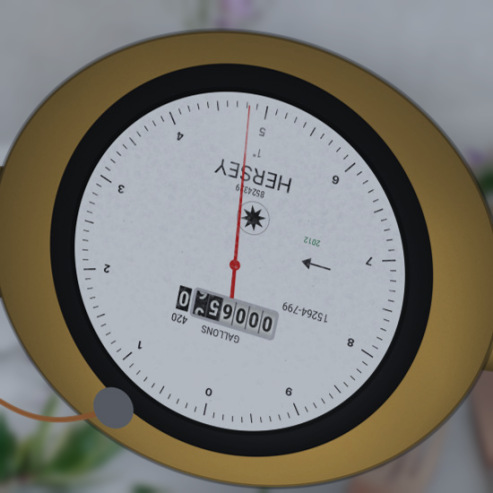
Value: value=6554.8 unit=gal
